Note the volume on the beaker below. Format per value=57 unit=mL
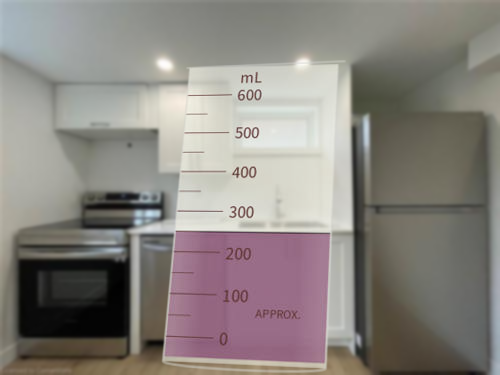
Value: value=250 unit=mL
